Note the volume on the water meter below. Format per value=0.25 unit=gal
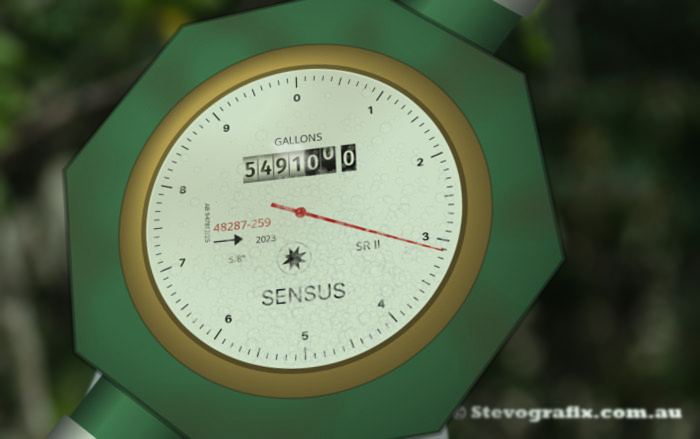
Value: value=5491003.1 unit=gal
